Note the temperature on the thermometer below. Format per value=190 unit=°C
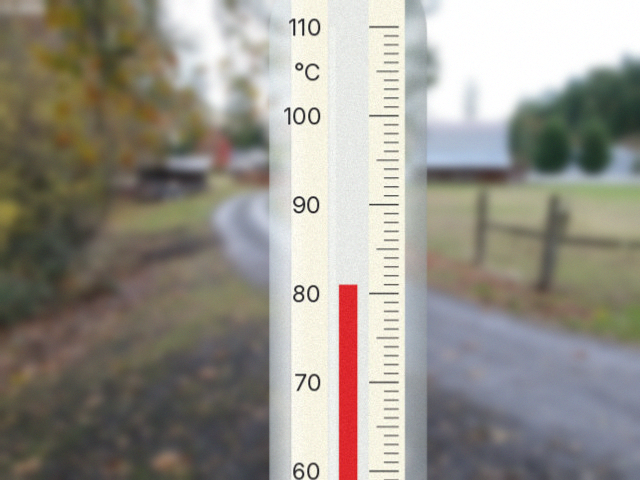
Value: value=81 unit=°C
